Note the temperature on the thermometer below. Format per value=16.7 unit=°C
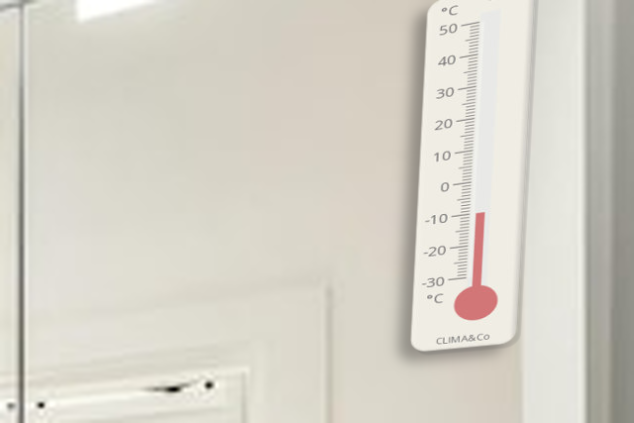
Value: value=-10 unit=°C
